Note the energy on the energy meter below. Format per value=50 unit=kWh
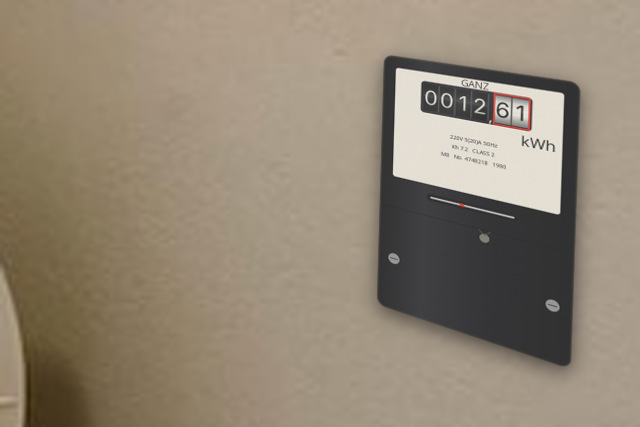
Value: value=12.61 unit=kWh
